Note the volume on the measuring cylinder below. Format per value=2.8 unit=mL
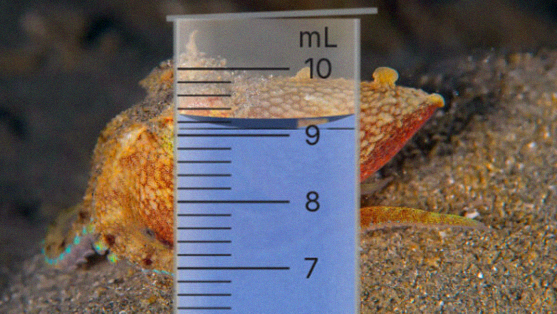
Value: value=9.1 unit=mL
